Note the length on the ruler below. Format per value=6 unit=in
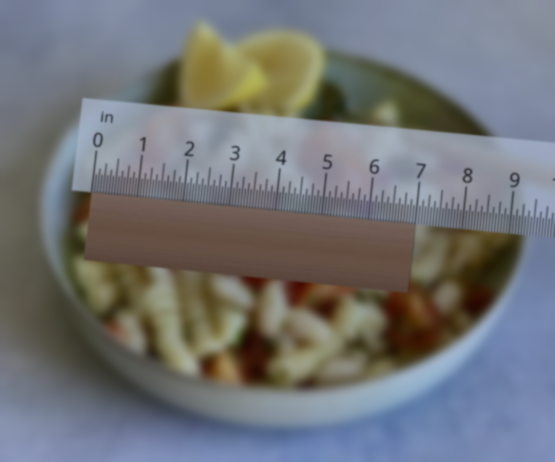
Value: value=7 unit=in
